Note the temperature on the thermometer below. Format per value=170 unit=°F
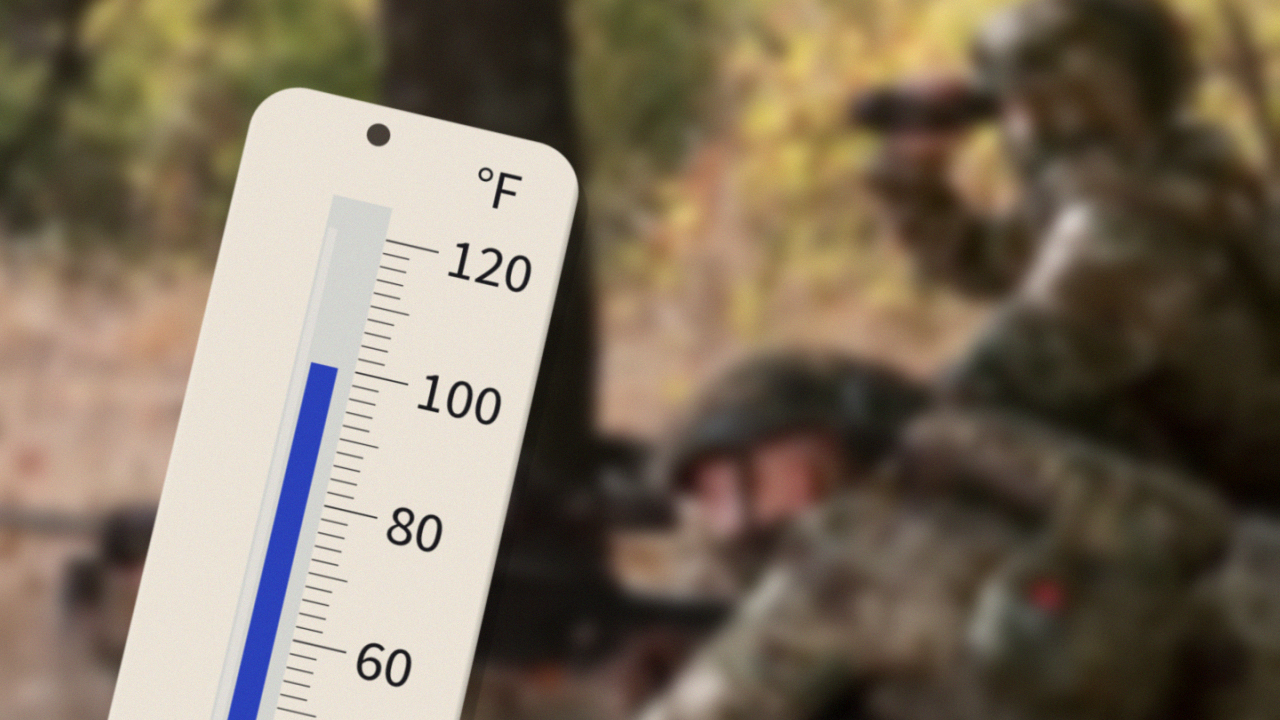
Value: value=100 unit=°F
